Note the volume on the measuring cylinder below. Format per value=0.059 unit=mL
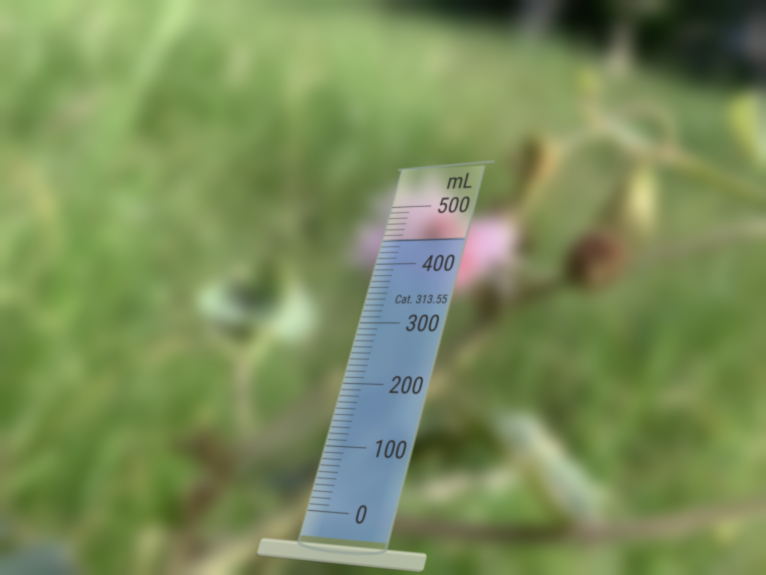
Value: value=440 unit=mL
